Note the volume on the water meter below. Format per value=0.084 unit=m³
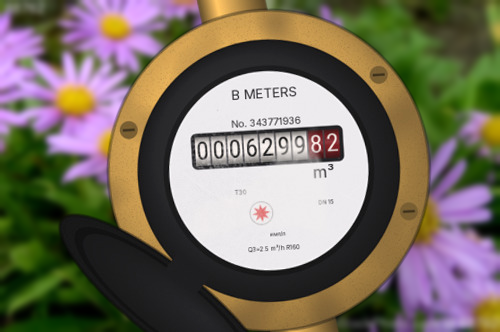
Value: value=6299.82 unit=m³
